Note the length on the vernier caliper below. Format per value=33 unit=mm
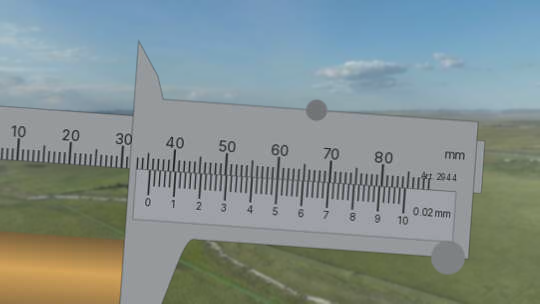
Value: value=35.5 unit=mm
